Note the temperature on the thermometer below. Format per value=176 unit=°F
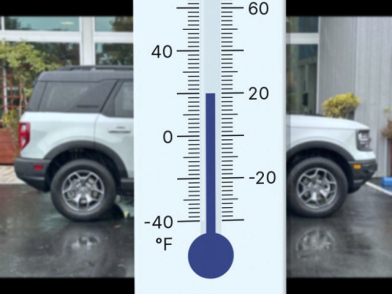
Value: value=20 unit=°F
